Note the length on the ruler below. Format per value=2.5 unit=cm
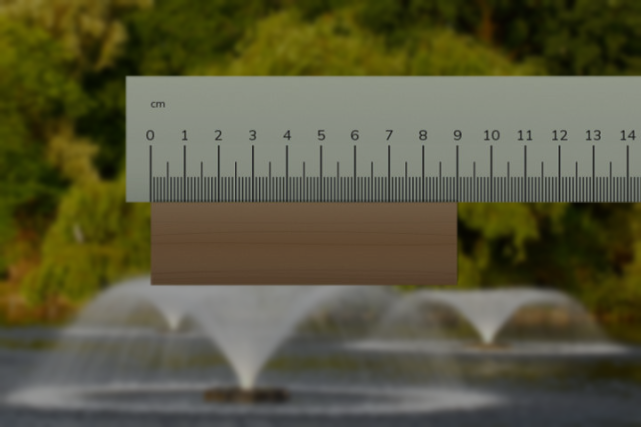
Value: value=9 unit=cm
